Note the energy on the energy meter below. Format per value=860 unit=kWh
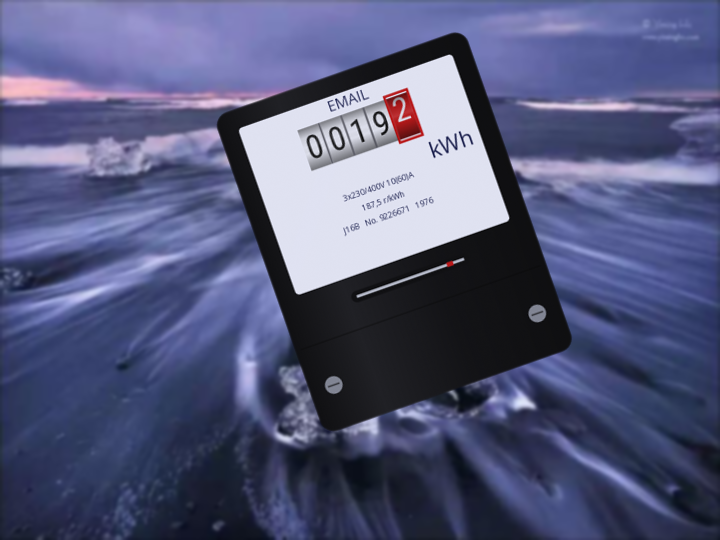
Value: value=19.2 unit=kWh
